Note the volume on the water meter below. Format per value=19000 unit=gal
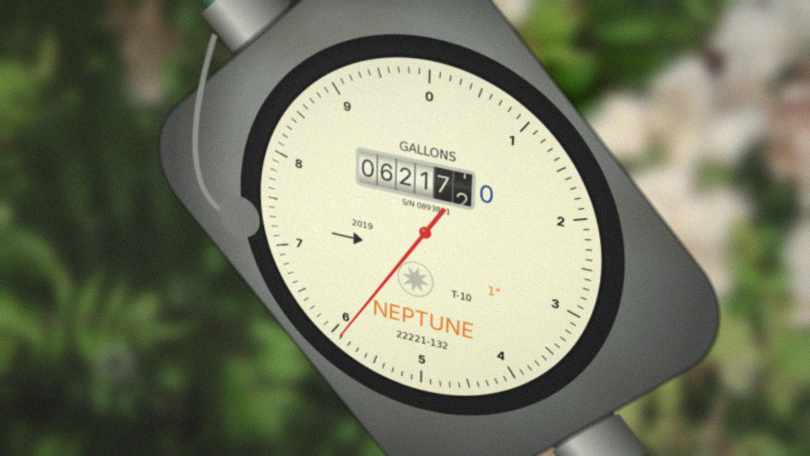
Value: value=621715.9 unit=gal
